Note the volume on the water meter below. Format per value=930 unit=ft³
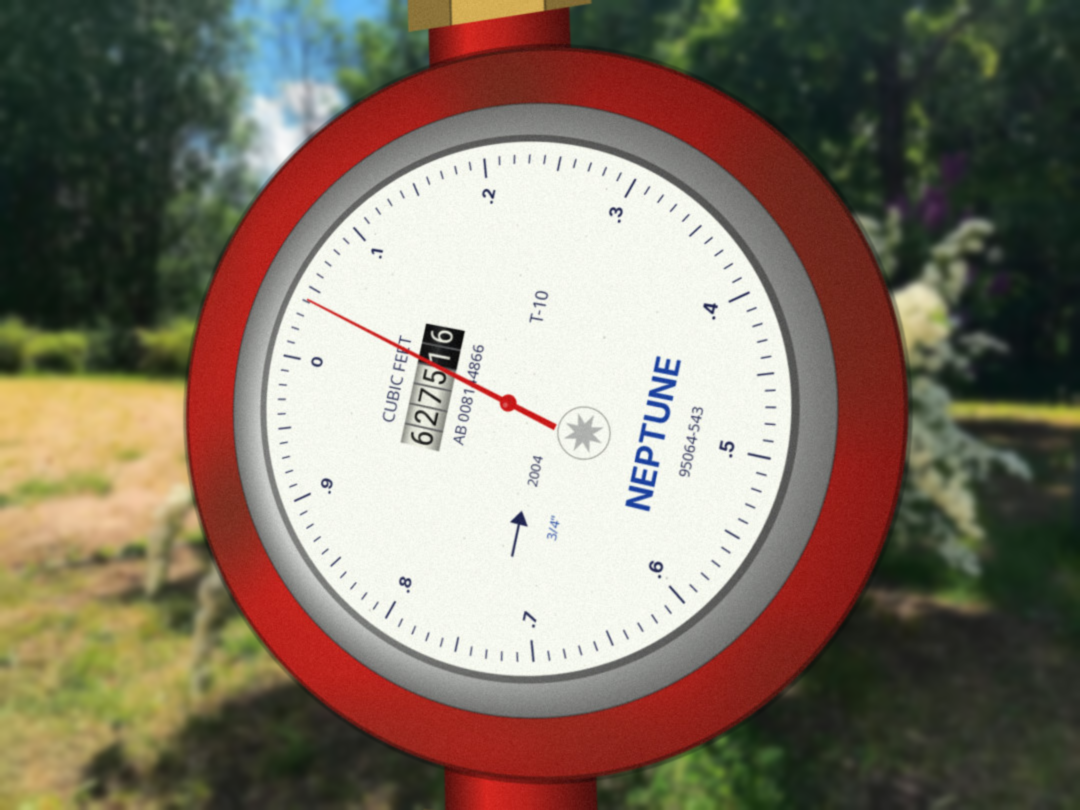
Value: value=627516.04 unit=ft³
